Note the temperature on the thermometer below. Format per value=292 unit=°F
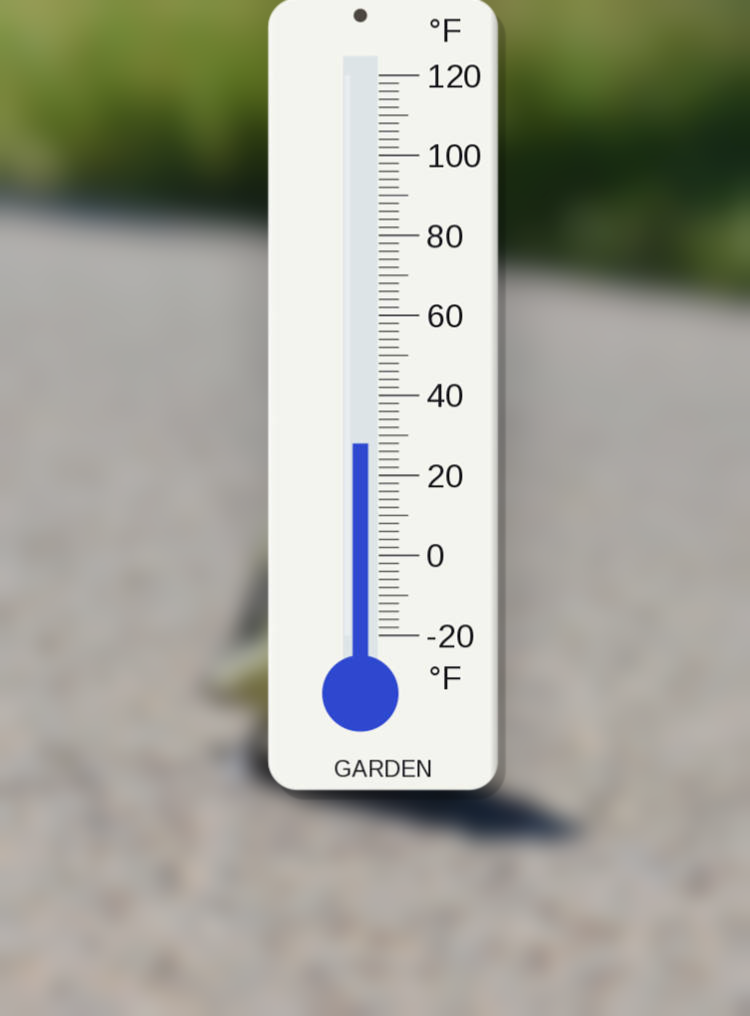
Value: value=28 unit=°F
